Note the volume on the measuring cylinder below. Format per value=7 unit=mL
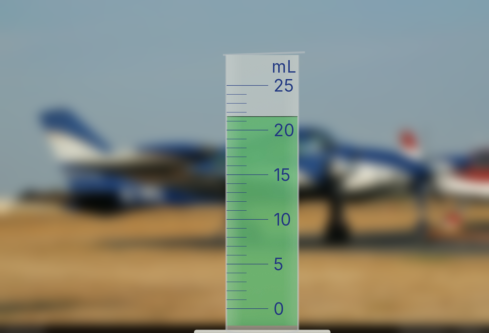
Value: value=21.5 unit=mL
